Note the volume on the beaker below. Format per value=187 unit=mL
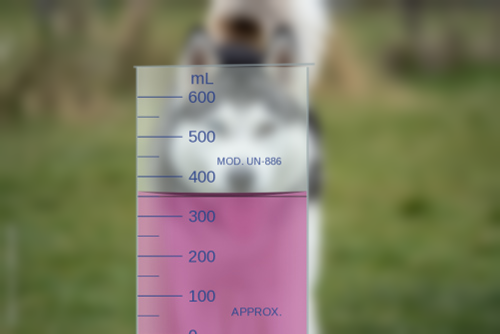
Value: value=350 unit=mL
